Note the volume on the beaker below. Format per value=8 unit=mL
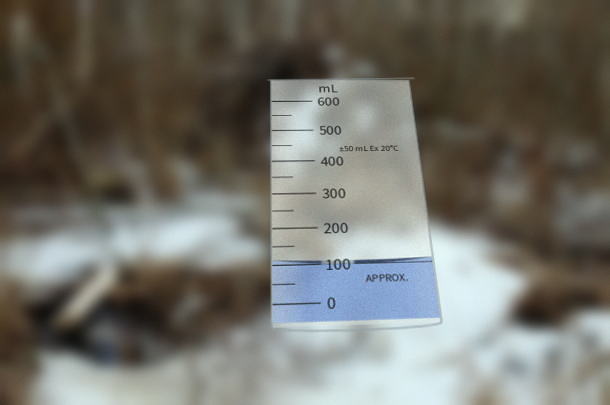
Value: value=100 unit=mL
